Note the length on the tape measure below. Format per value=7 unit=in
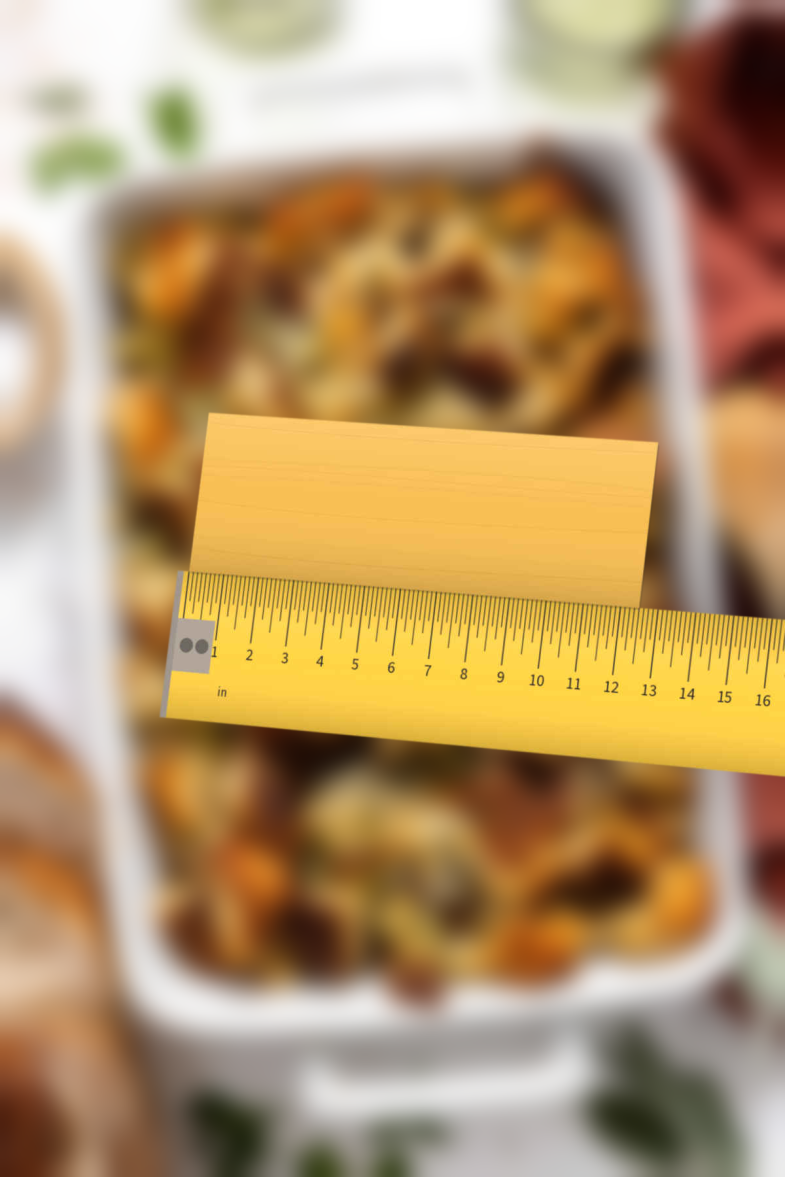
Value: value=12.5 unit=in
